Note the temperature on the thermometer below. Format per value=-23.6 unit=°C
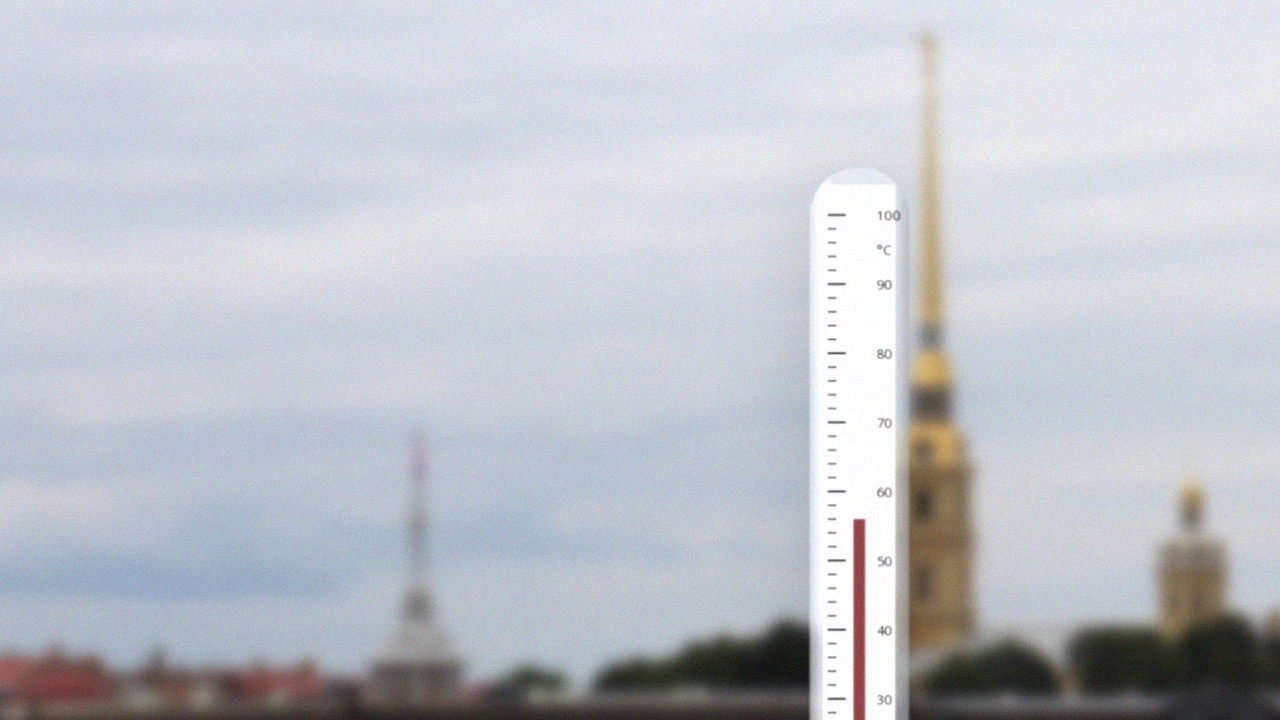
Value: value=56 unit=°C
